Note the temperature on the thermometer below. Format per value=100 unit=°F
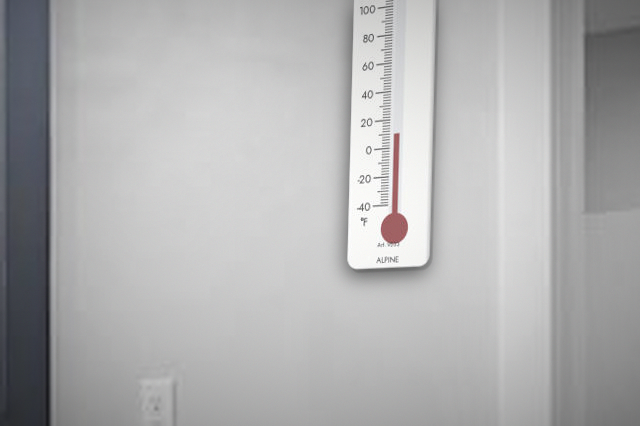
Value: value=10 unit=°F
